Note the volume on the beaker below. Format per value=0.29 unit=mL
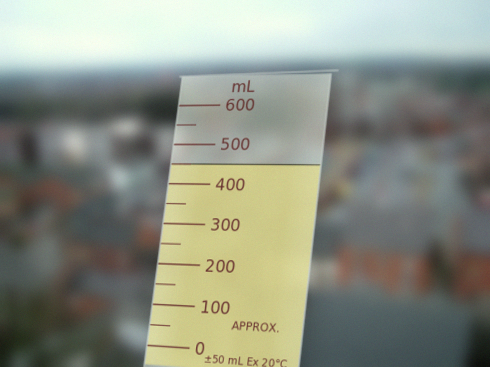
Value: value=450 unit=mL
